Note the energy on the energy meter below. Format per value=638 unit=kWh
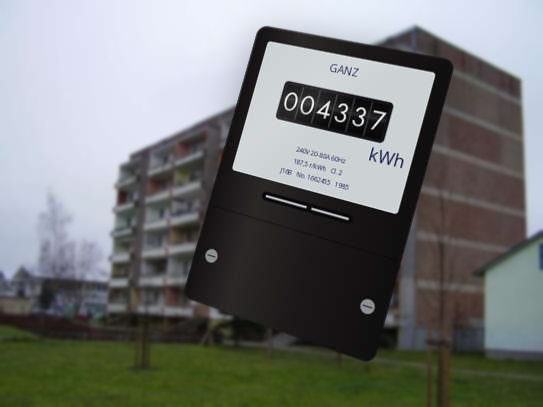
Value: value=4337 unit=kWh
